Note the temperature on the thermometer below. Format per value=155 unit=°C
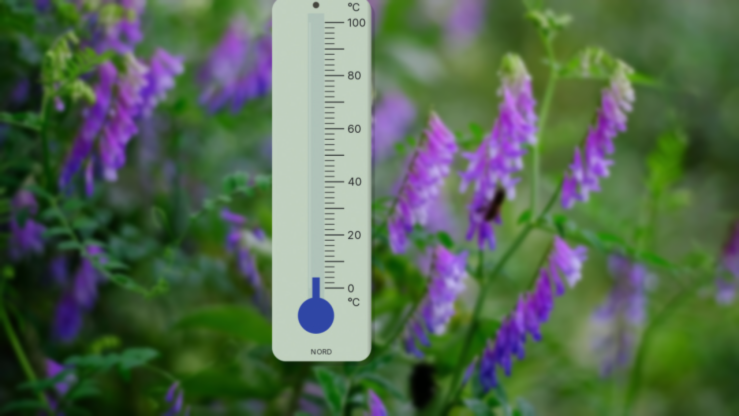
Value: value=4 unit=°C
